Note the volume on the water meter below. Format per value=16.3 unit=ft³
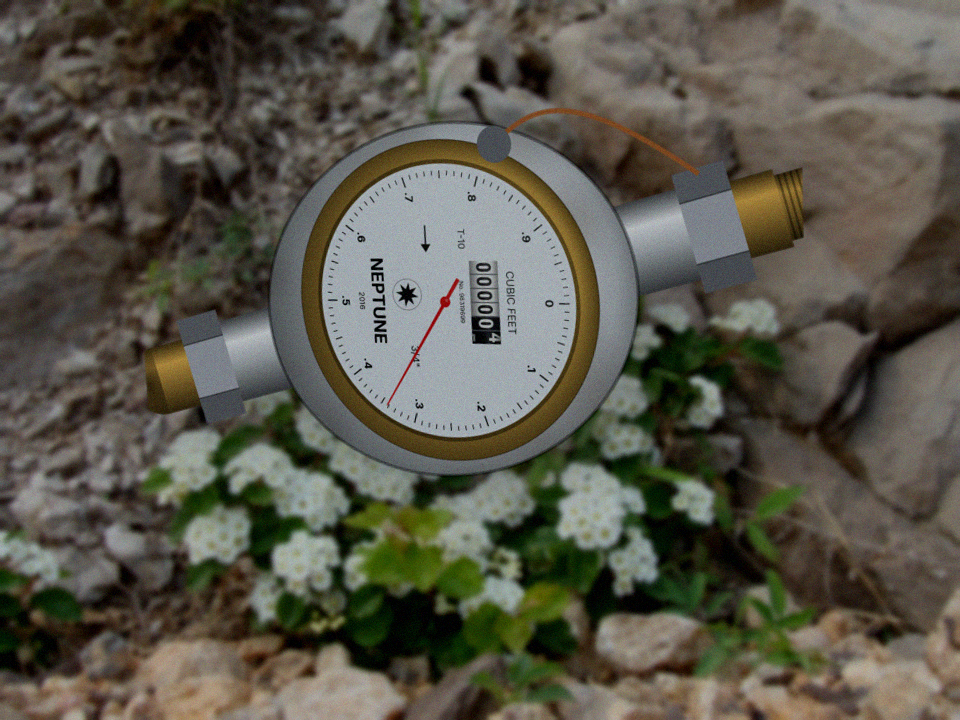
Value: value=4.34 unit=ft³
